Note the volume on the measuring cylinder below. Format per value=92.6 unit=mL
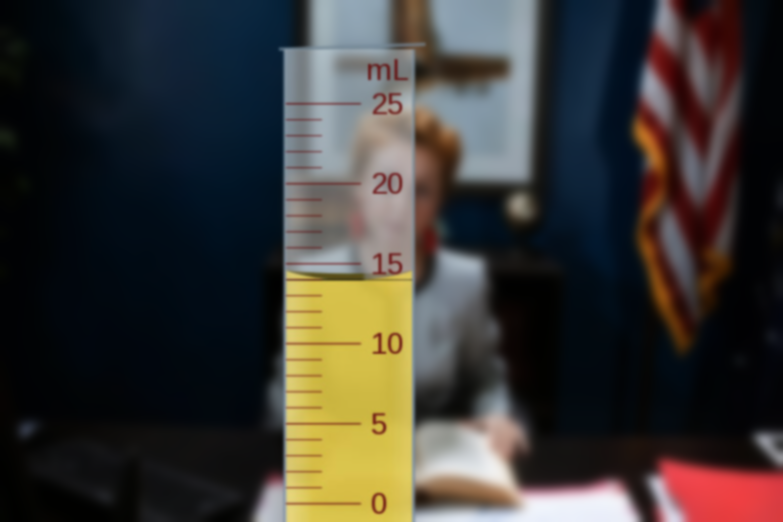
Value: value=14 unit=mL
